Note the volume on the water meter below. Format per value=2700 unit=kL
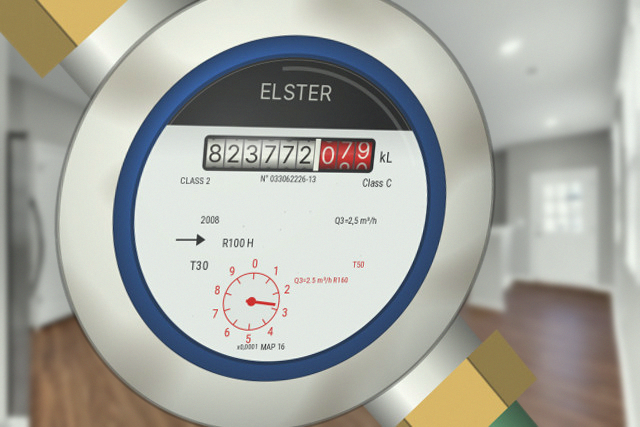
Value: value=823772.0792 unit=kL
